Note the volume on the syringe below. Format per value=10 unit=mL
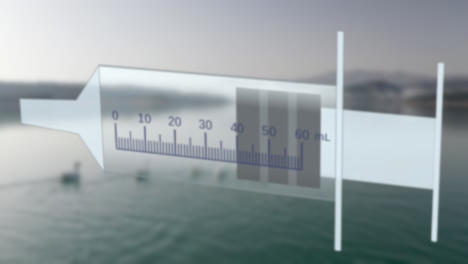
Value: value=40 unit=mL
